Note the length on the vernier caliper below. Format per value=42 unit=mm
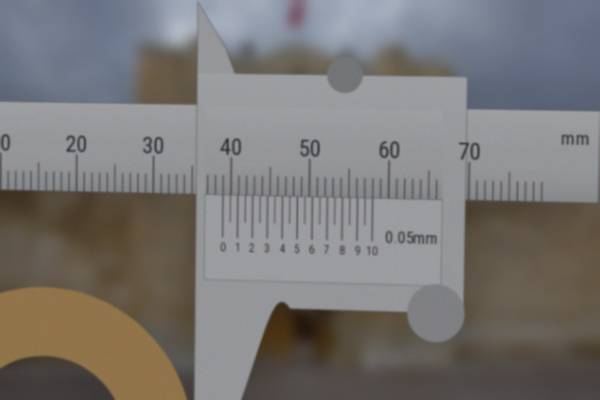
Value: value=39.0 unit=mm
